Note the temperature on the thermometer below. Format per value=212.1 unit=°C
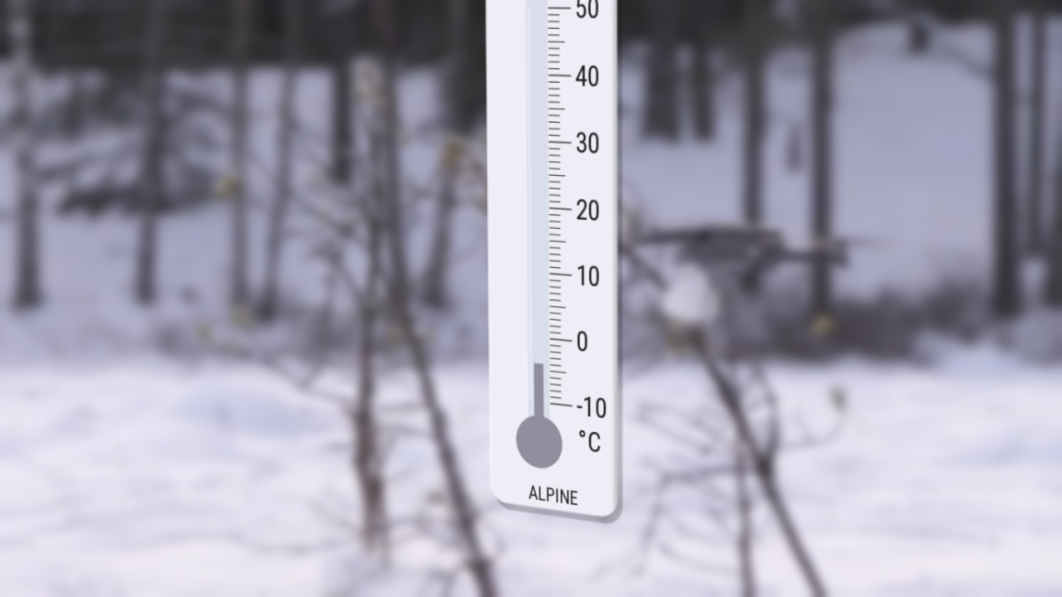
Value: value=-4 unit=°C
